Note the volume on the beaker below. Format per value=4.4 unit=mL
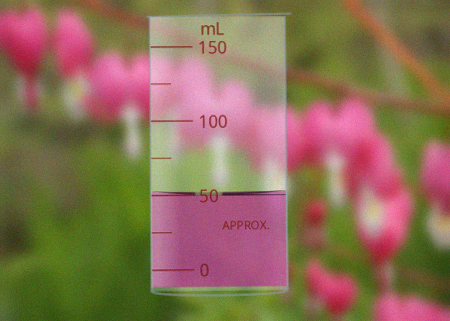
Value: value=50 unit=mL
